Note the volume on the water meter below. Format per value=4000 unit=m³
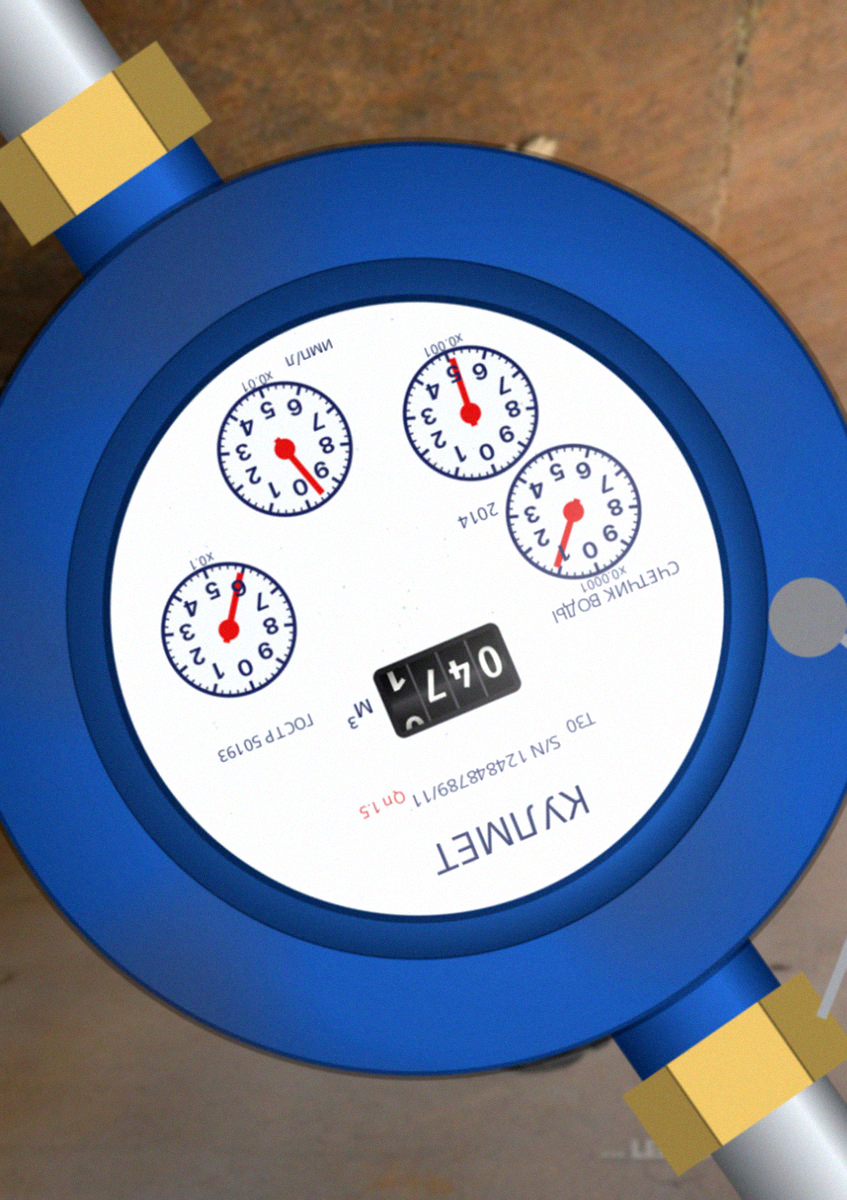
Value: value=470.5951 unit=m³
